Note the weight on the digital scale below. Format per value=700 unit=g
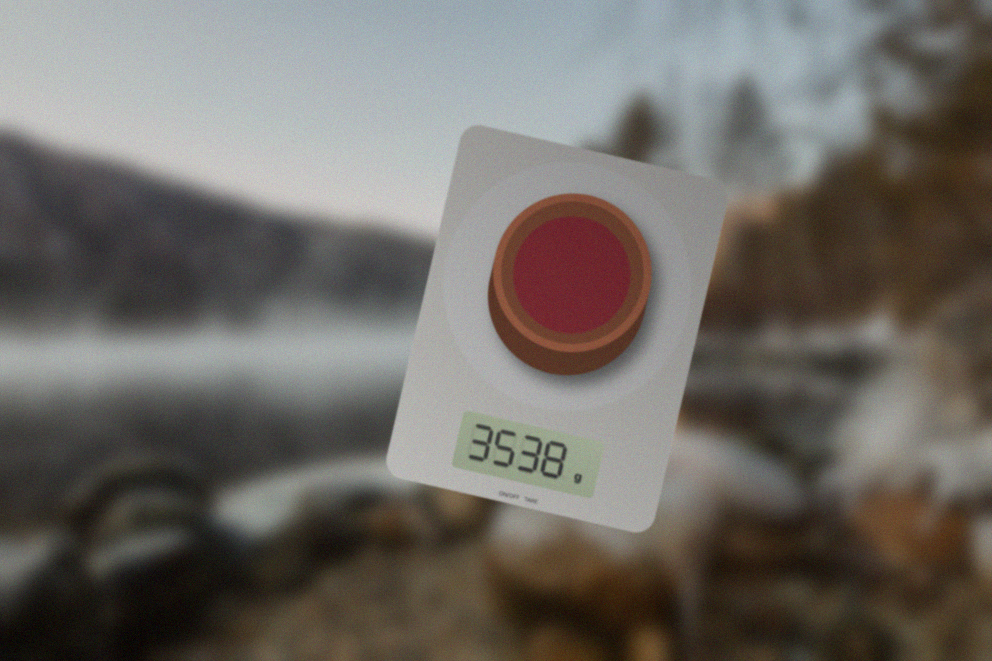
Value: value=3538 unit=g
